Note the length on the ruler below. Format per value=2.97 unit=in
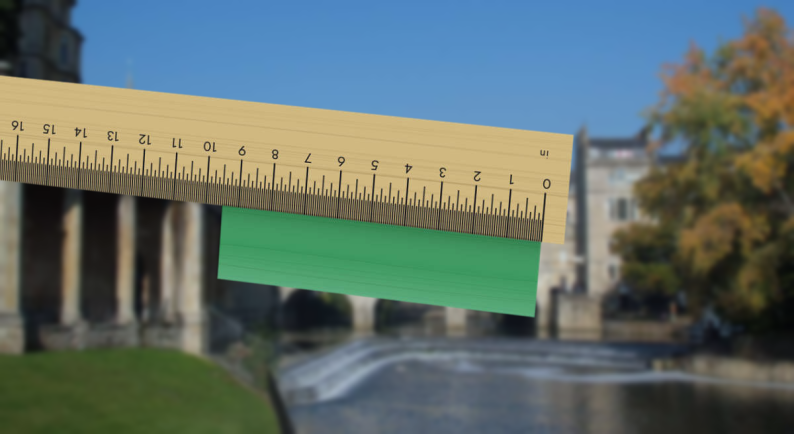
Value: value=9.5 unit=in
